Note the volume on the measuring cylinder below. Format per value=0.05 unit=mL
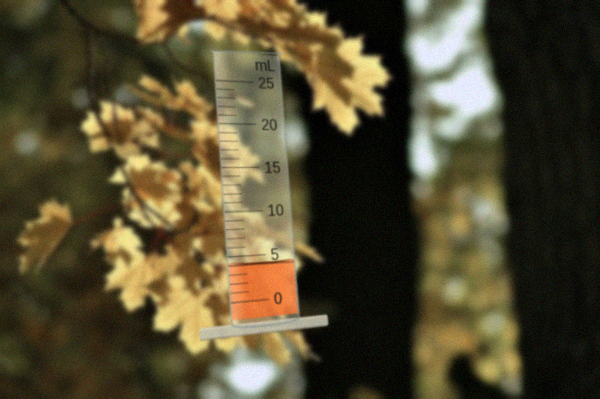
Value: value=4 unit=mL
